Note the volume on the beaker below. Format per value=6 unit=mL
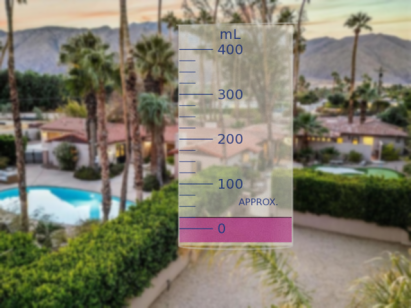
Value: value=25 unit=mL
